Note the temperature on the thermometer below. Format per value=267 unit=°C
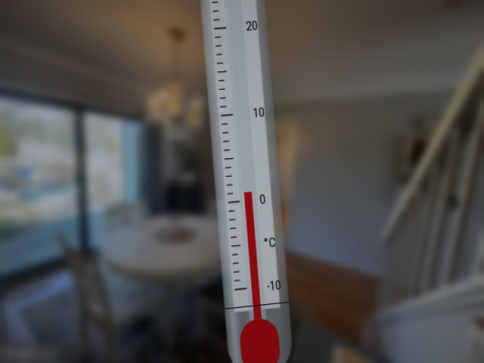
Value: value=1 unit=°C
